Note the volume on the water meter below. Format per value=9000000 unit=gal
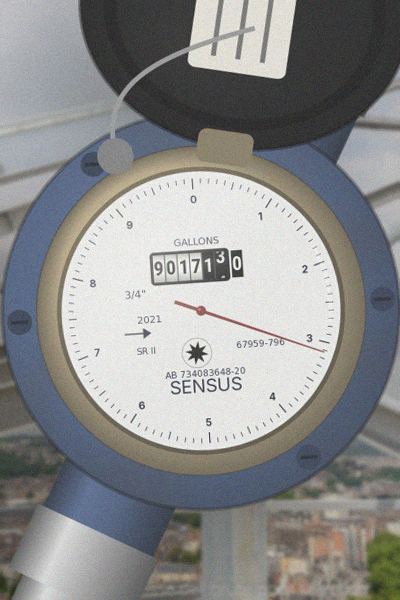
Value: value=9017133.1 unit=gal
